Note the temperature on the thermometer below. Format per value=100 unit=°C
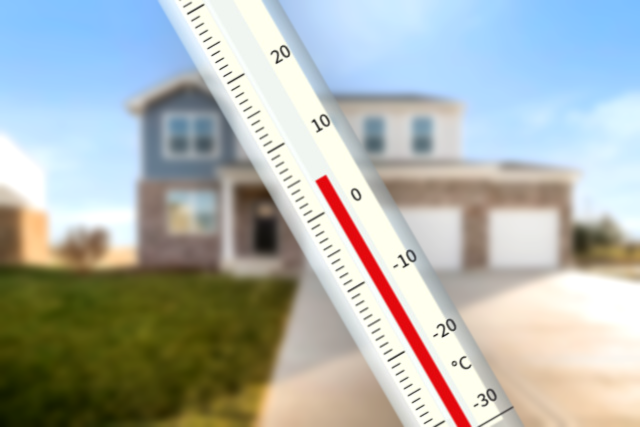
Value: value=4 unit=°C
